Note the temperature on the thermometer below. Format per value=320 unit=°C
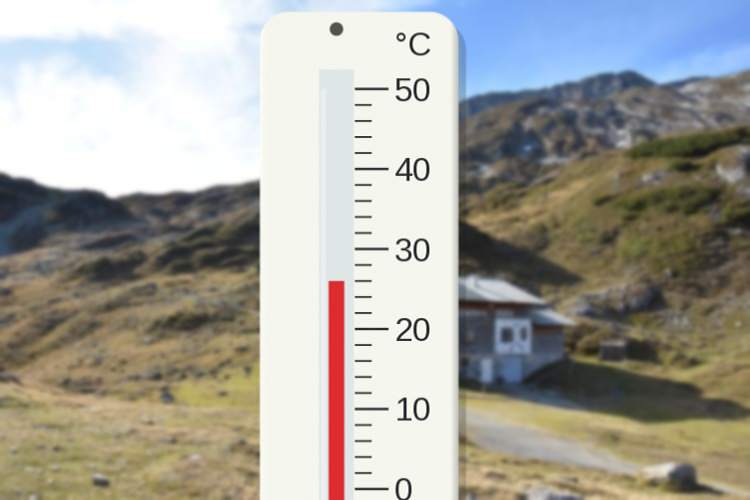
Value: value=26 unit=°C
